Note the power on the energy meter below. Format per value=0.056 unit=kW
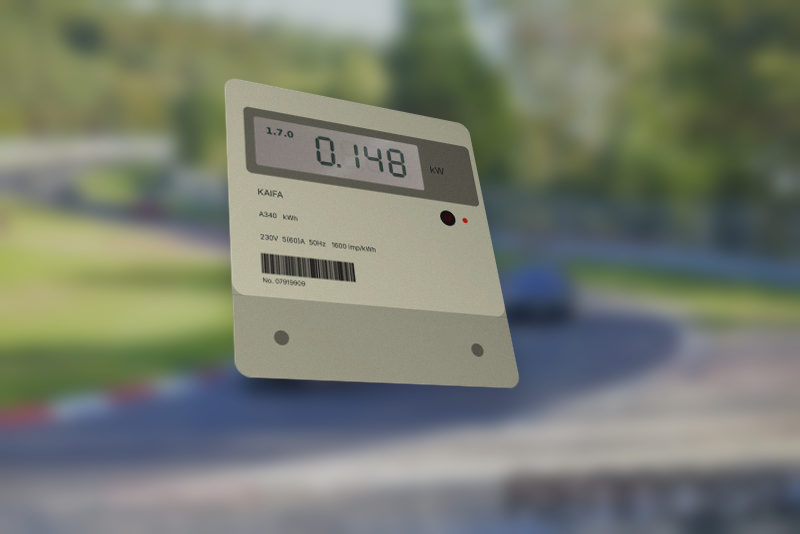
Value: value=0.148 unit=kW
